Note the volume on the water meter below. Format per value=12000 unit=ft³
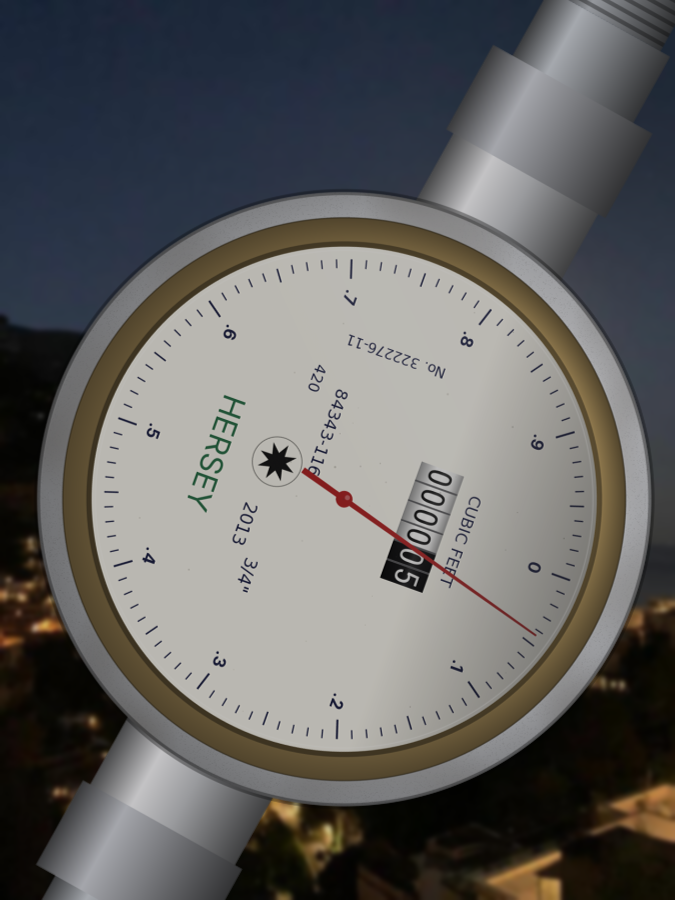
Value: value=5.04 unit=ft³
